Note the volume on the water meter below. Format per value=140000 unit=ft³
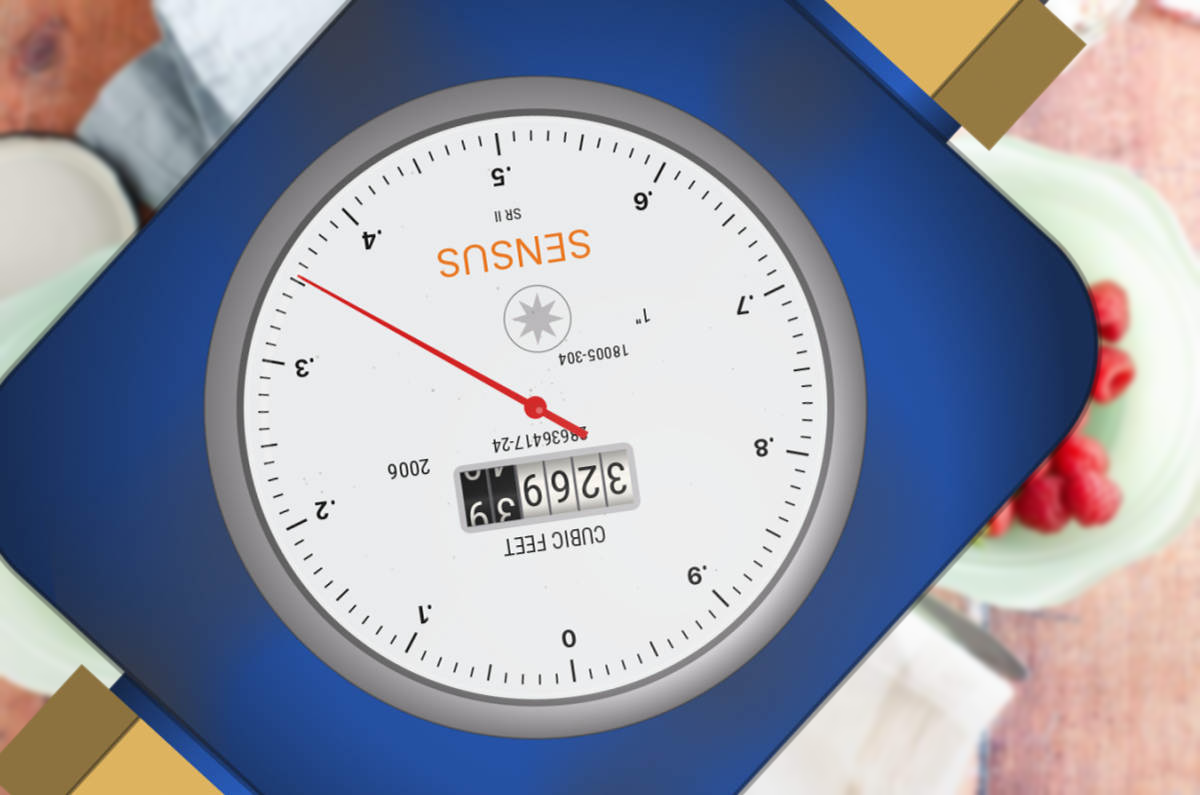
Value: value=326939.35 unit=ft³
